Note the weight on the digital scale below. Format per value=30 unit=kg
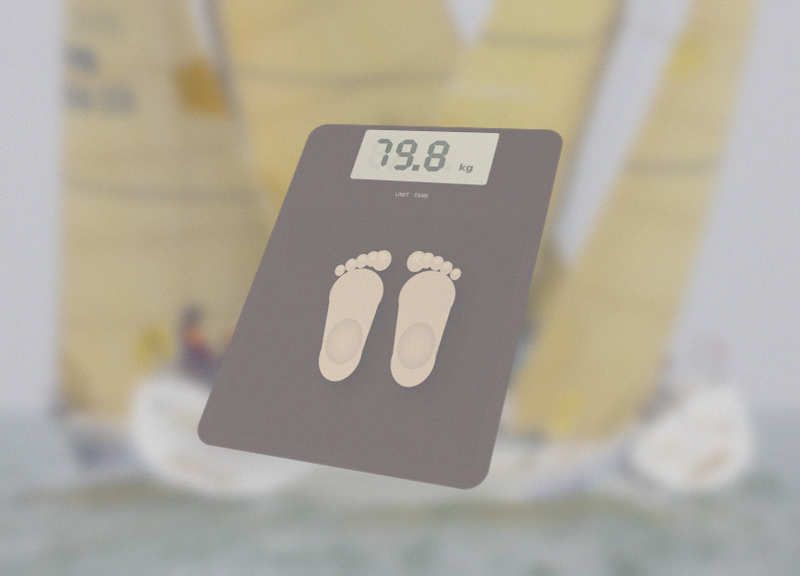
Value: value=79.8 unit=kg
